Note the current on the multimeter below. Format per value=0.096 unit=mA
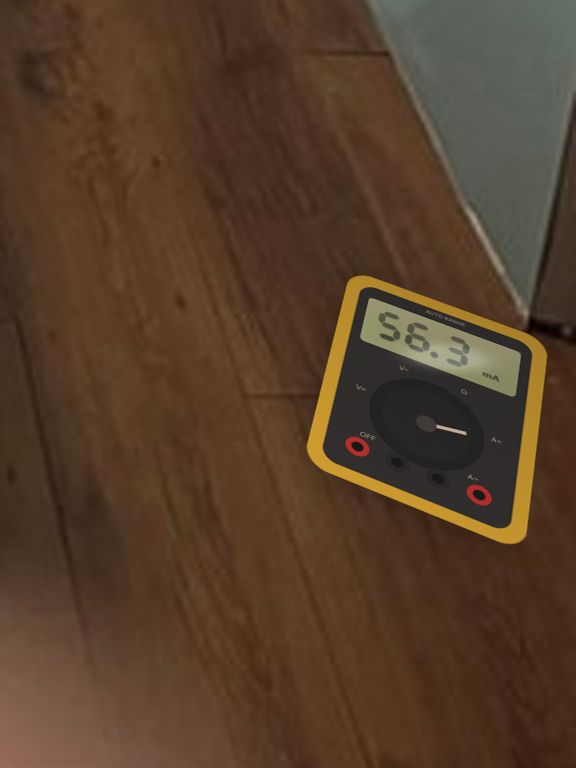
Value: value=56.3 unit=mA
